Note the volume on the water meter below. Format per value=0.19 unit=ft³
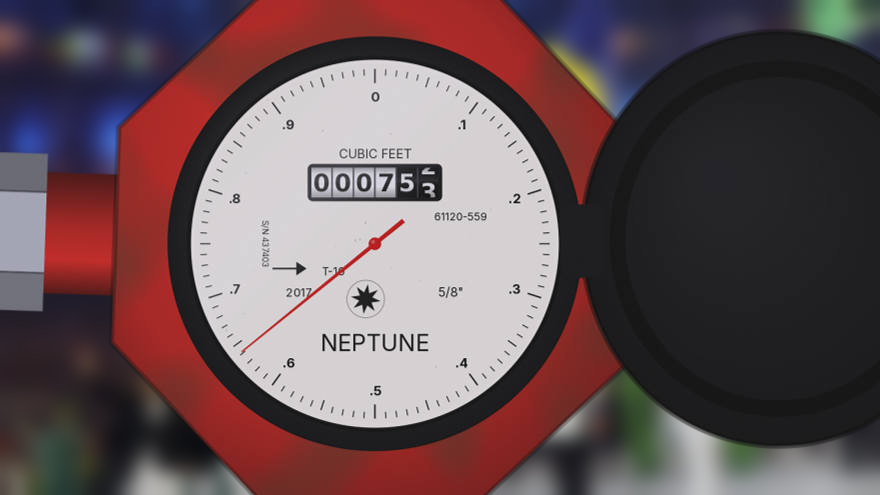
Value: value=752.64 unit=ft³
